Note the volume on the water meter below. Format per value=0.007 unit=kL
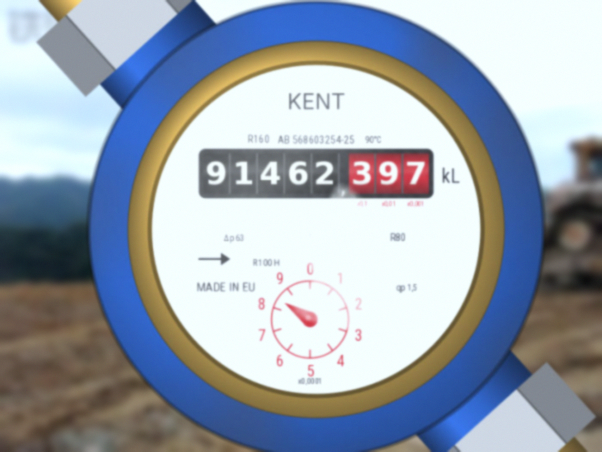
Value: value=91462.3978 unit=kL
